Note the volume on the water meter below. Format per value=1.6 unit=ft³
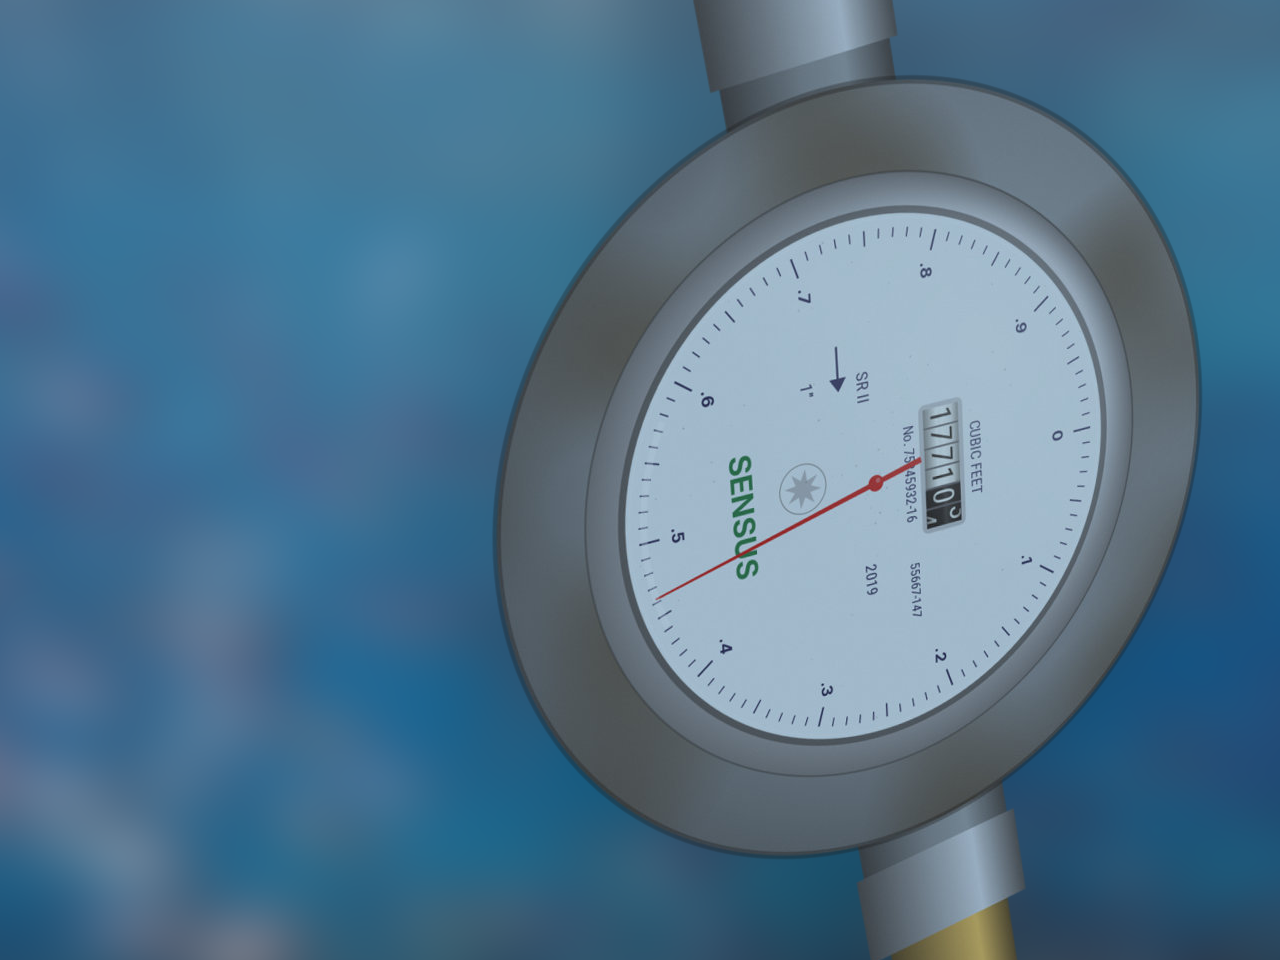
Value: value=177103.46 unit=ft³
